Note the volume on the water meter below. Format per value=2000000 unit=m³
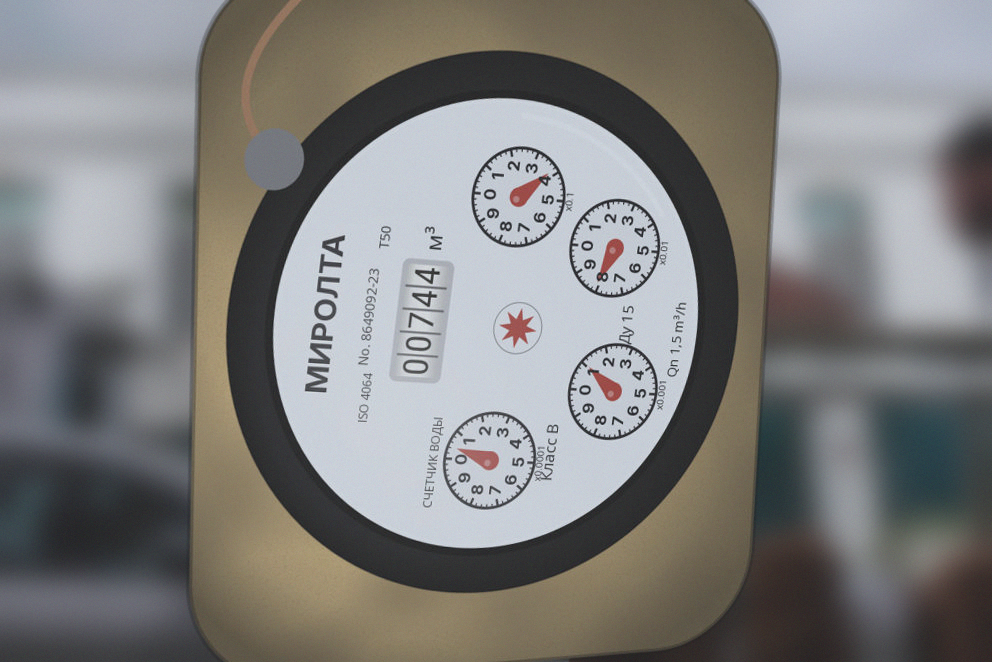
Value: value=744.3810 unit=m³
